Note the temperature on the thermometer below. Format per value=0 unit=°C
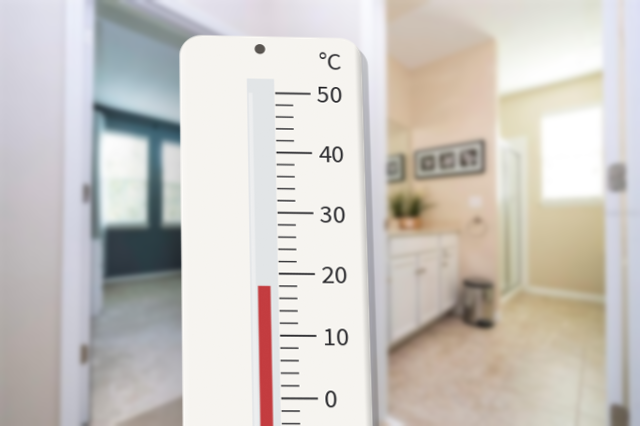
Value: value=18 unit=°C
